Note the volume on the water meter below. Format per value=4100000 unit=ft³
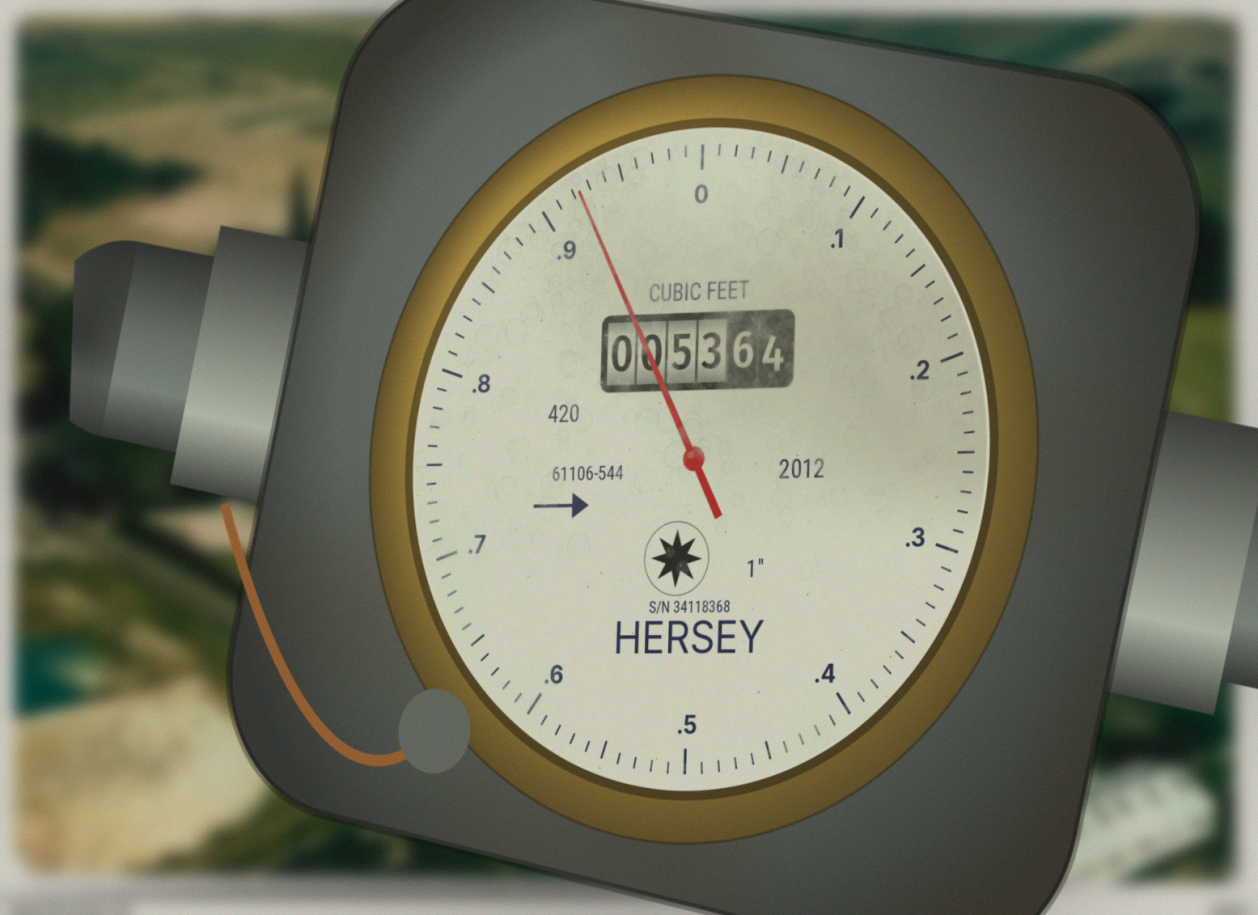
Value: value=5363.92 unit=ft³
